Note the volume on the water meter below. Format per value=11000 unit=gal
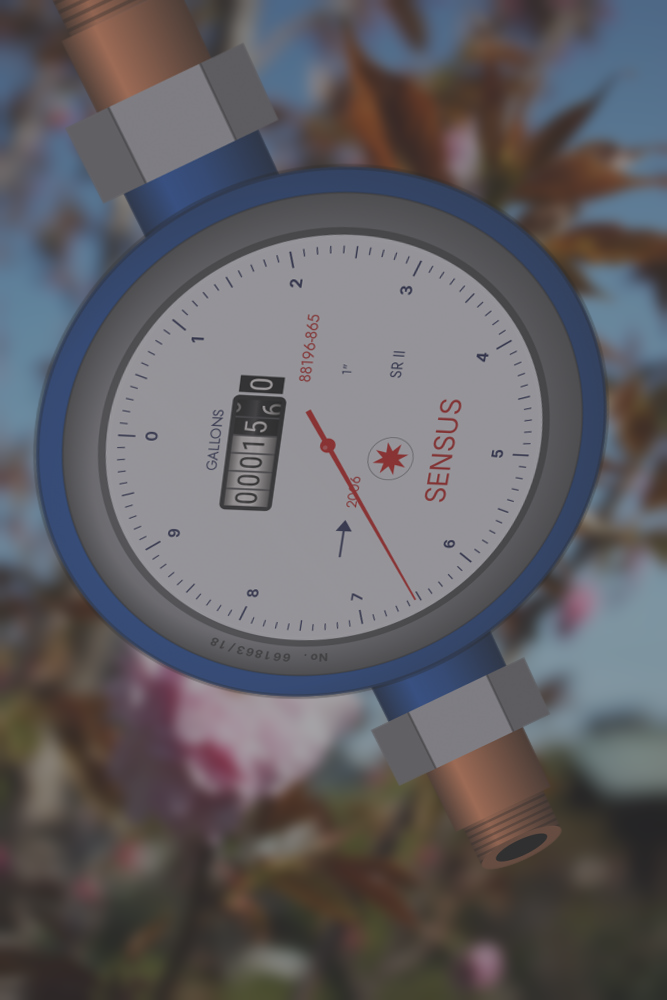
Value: value=1556.5 unit=gal
